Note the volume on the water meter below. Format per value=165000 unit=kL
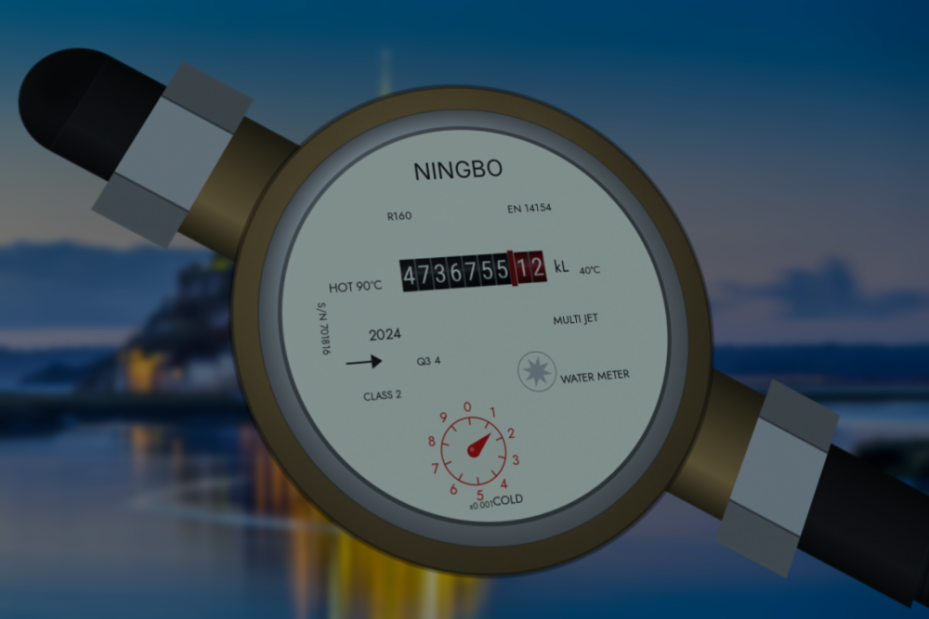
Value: value=4736755.121 unit=kL
